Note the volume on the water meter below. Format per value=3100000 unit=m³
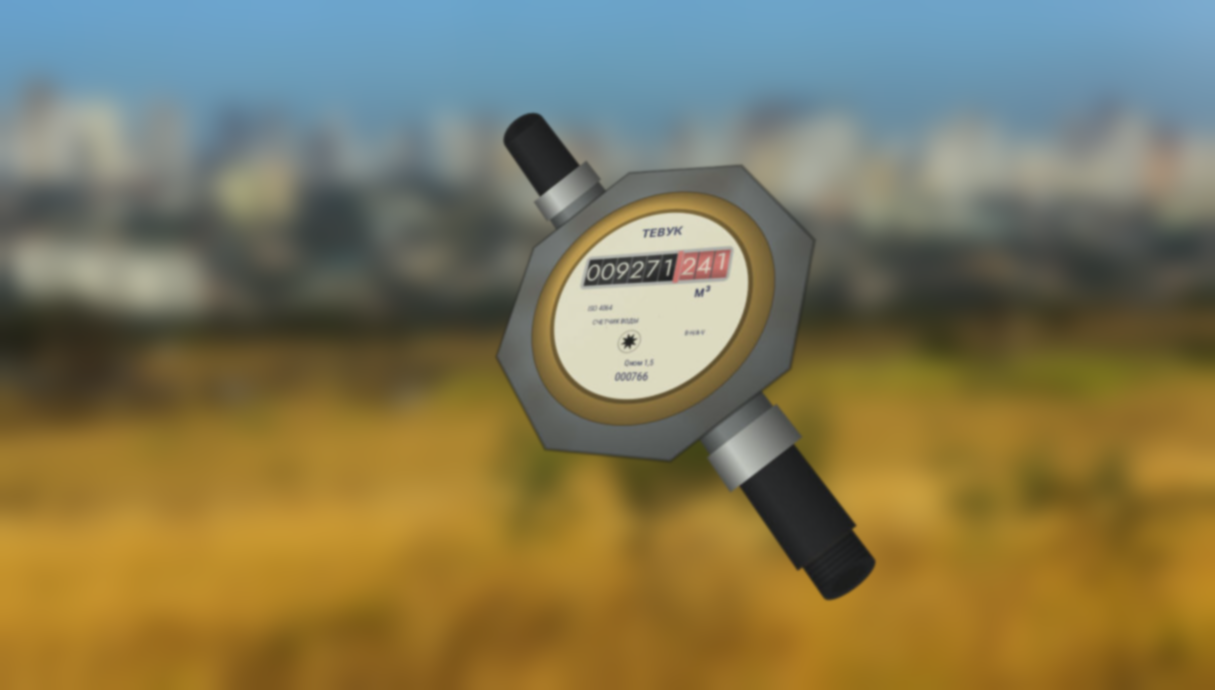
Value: value=9271.241 unit=m³
